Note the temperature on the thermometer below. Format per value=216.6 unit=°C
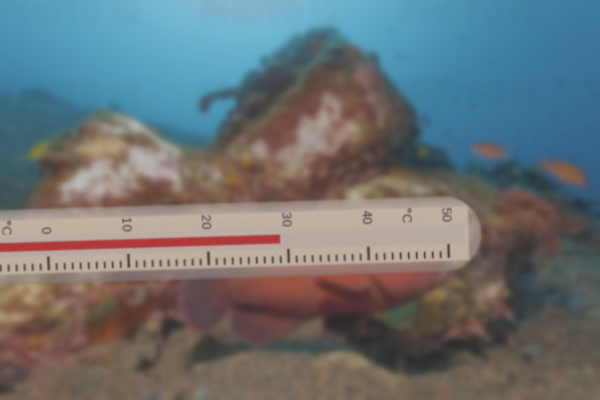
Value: value=29 unit=°C
